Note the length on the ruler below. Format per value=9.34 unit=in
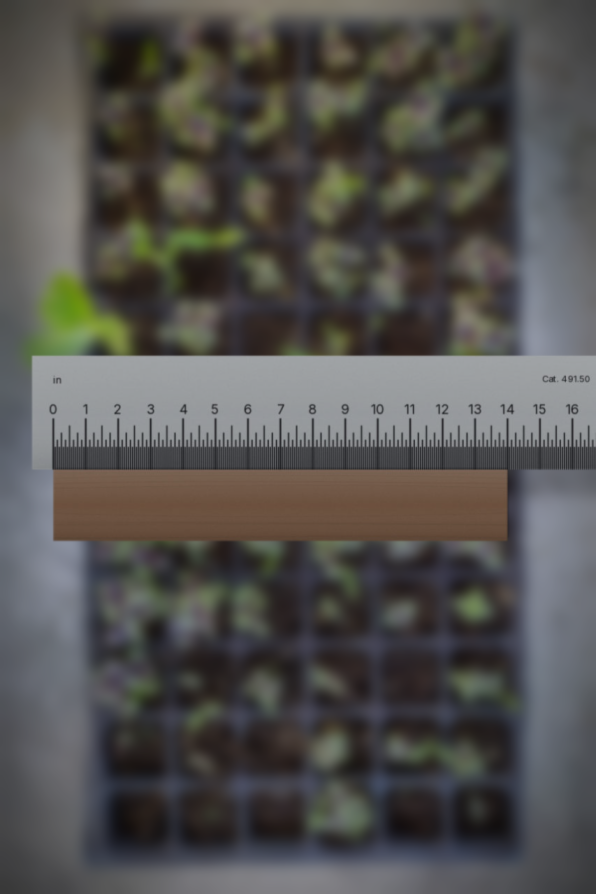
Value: value=14 unit=in
